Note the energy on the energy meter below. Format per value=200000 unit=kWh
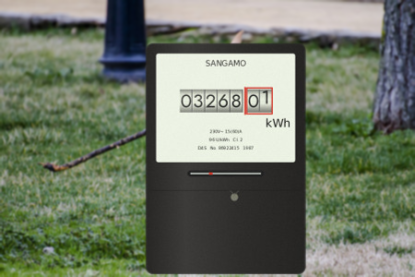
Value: value=3268.01 unit=kWh
